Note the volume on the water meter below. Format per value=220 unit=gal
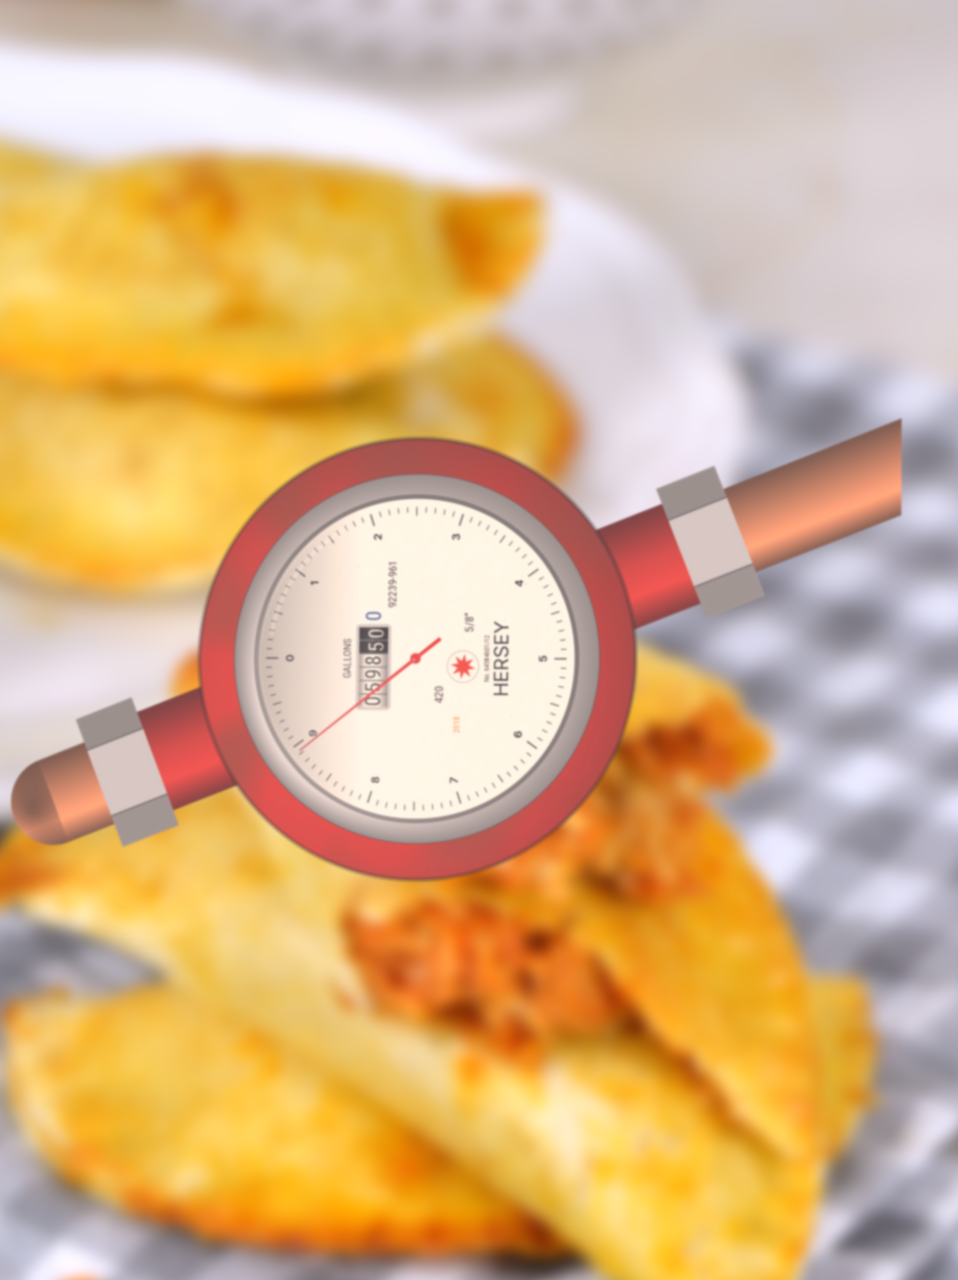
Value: value=598498.9 unit=gal
